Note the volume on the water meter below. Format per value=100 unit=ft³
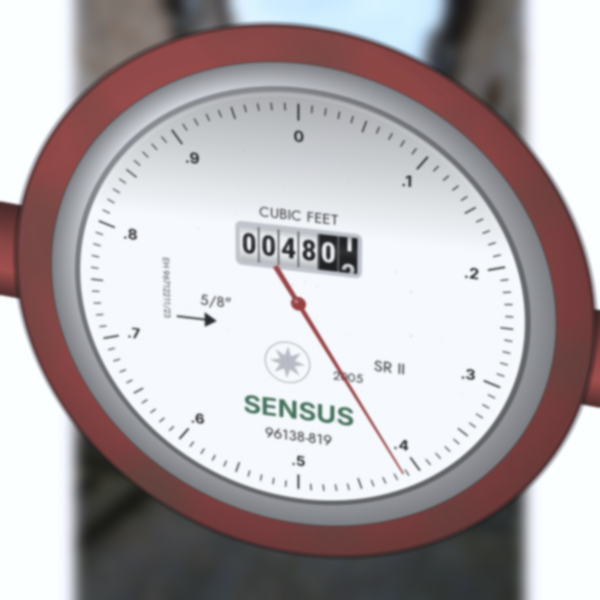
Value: value=4801.41 unit=ft³
